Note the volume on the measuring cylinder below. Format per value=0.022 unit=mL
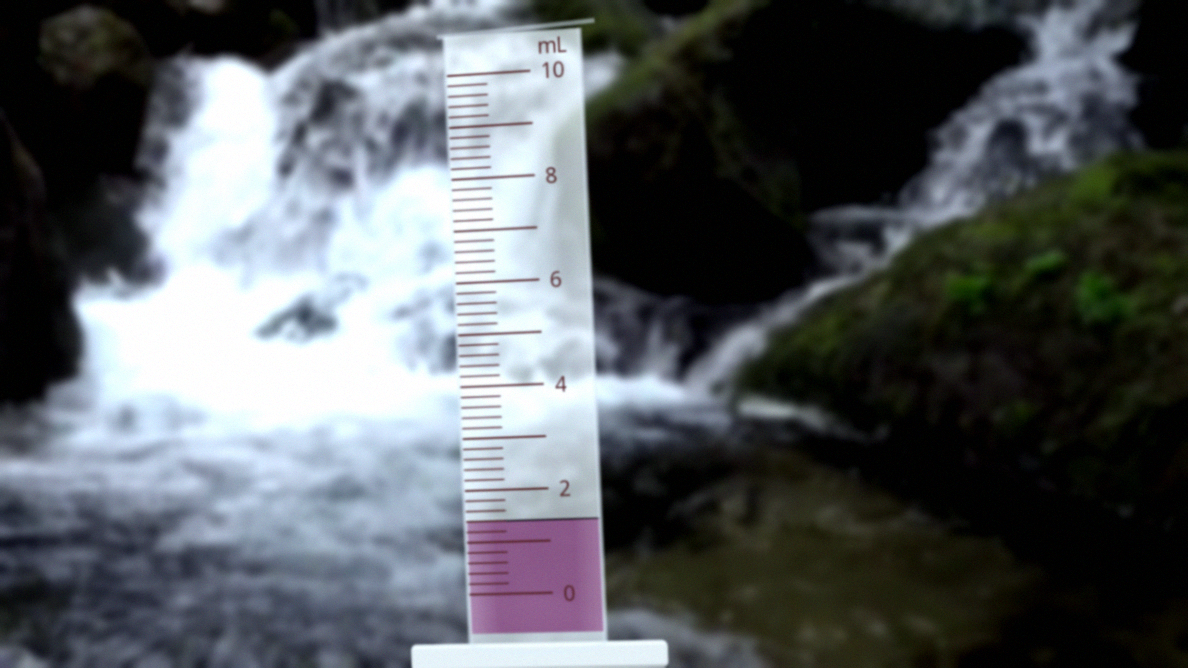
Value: value=1.4 unit=mL
